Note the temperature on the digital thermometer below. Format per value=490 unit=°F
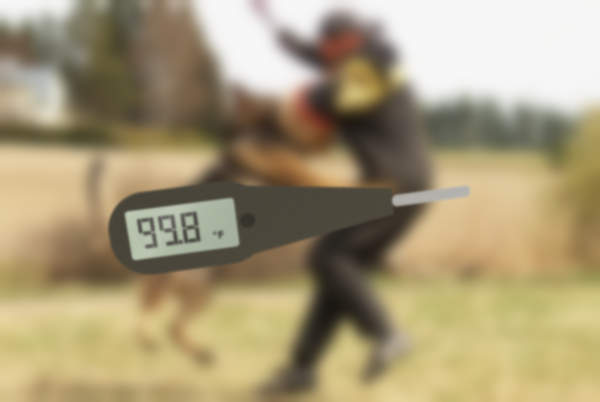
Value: value=99.8 unit=°F
